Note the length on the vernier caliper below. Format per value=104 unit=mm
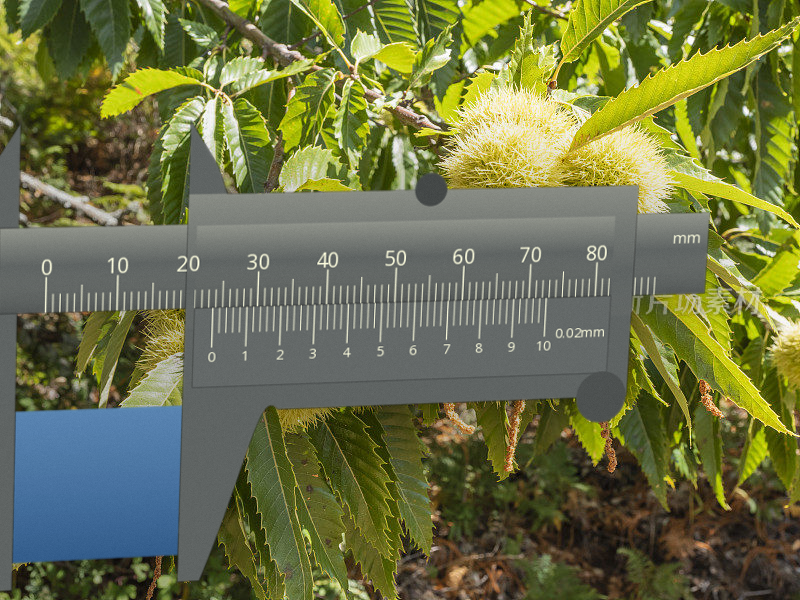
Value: value=23.6 unit=mm
